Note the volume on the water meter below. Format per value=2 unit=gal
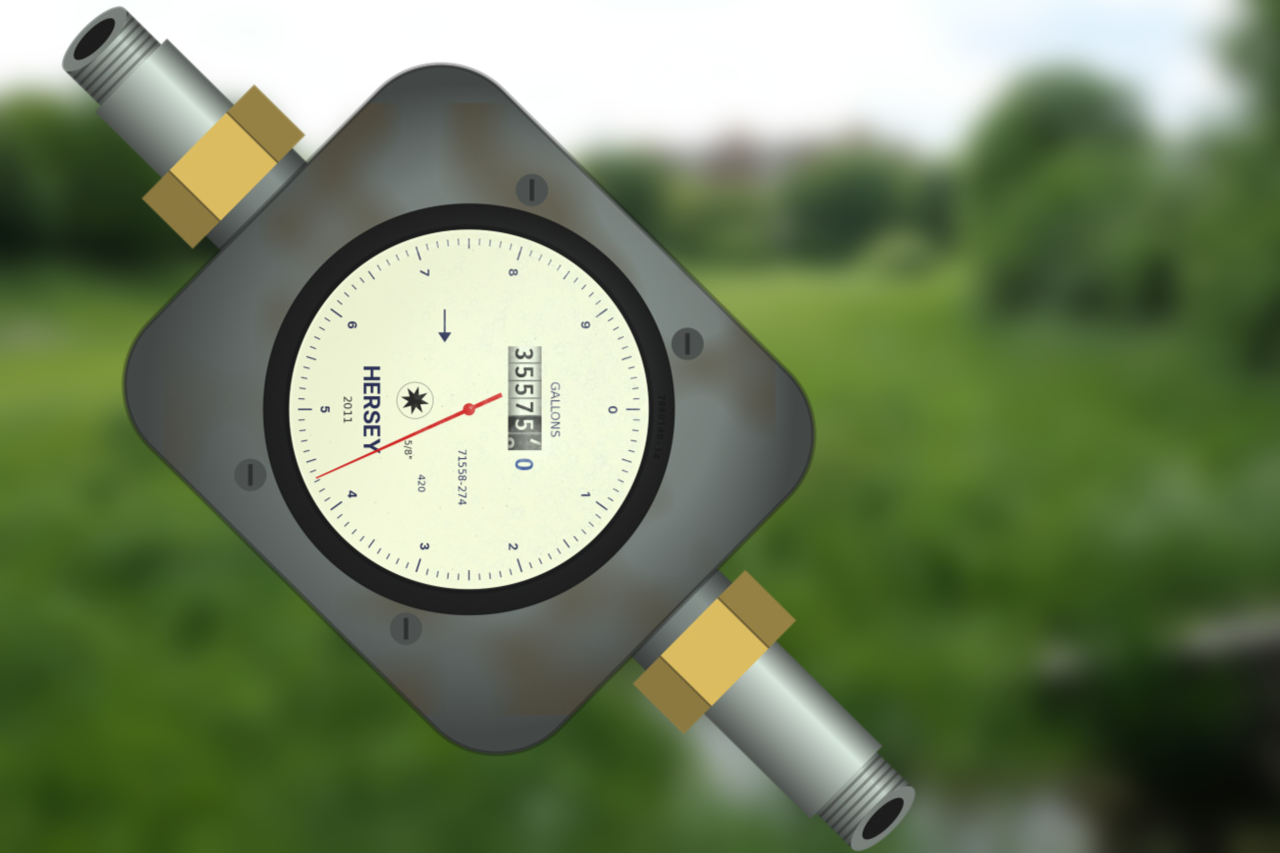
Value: value=3557574.3 unit=gal
